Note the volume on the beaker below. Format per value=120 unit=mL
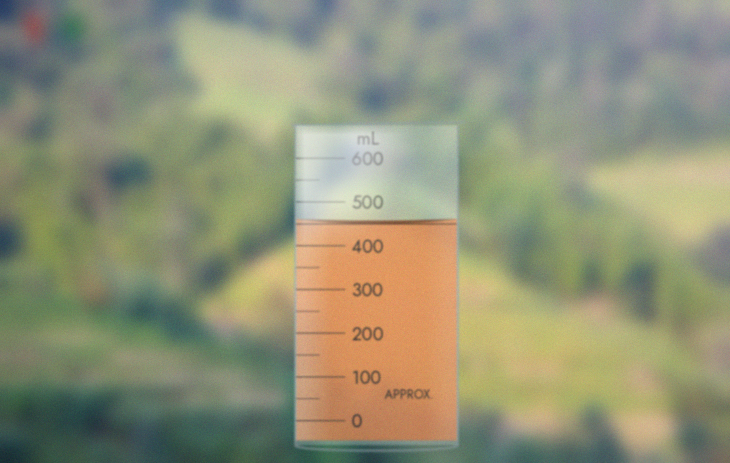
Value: value=450 unit=mL
